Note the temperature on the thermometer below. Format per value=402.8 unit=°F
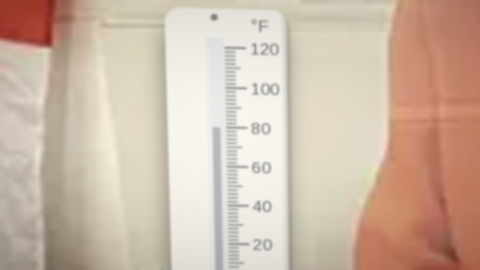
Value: value=80 unit=°F
